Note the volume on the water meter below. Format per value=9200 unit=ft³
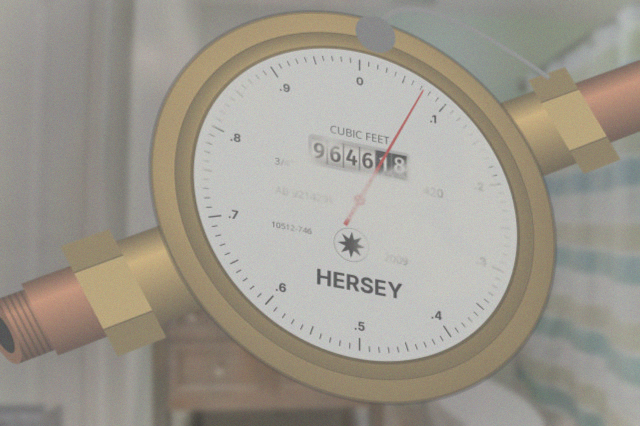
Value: value=964618.07 unit=ft³
